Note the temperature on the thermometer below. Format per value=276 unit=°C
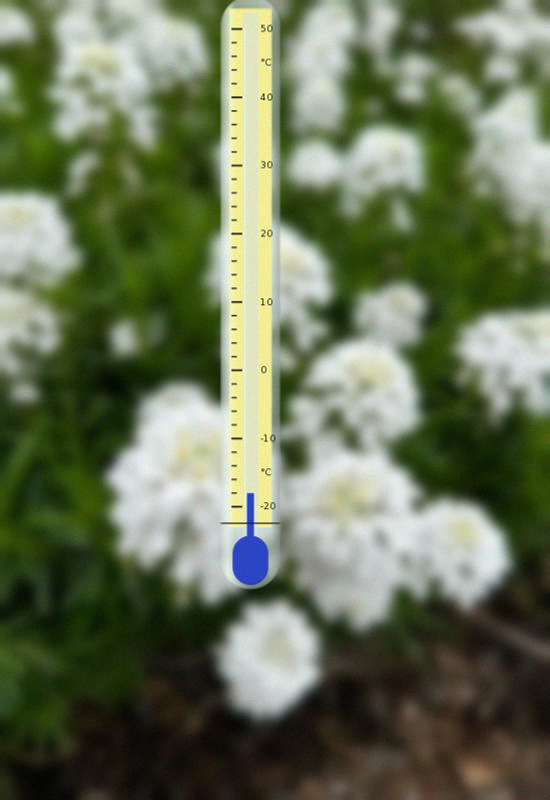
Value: value=-18 unit=°C
